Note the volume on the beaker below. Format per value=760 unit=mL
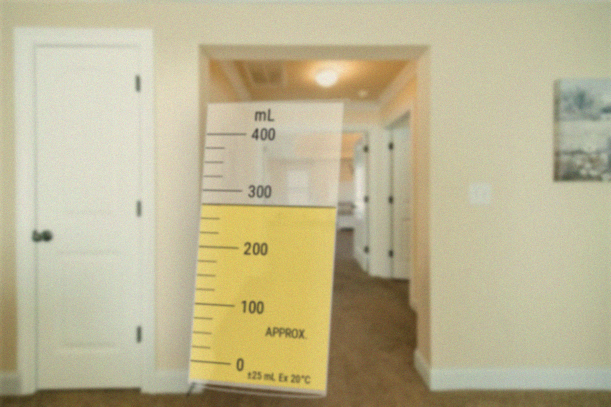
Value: value=275 unit=mL
